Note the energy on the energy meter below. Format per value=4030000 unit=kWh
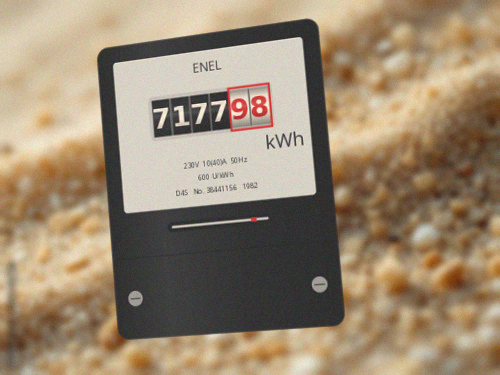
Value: value=7177.98 unit=kWh
